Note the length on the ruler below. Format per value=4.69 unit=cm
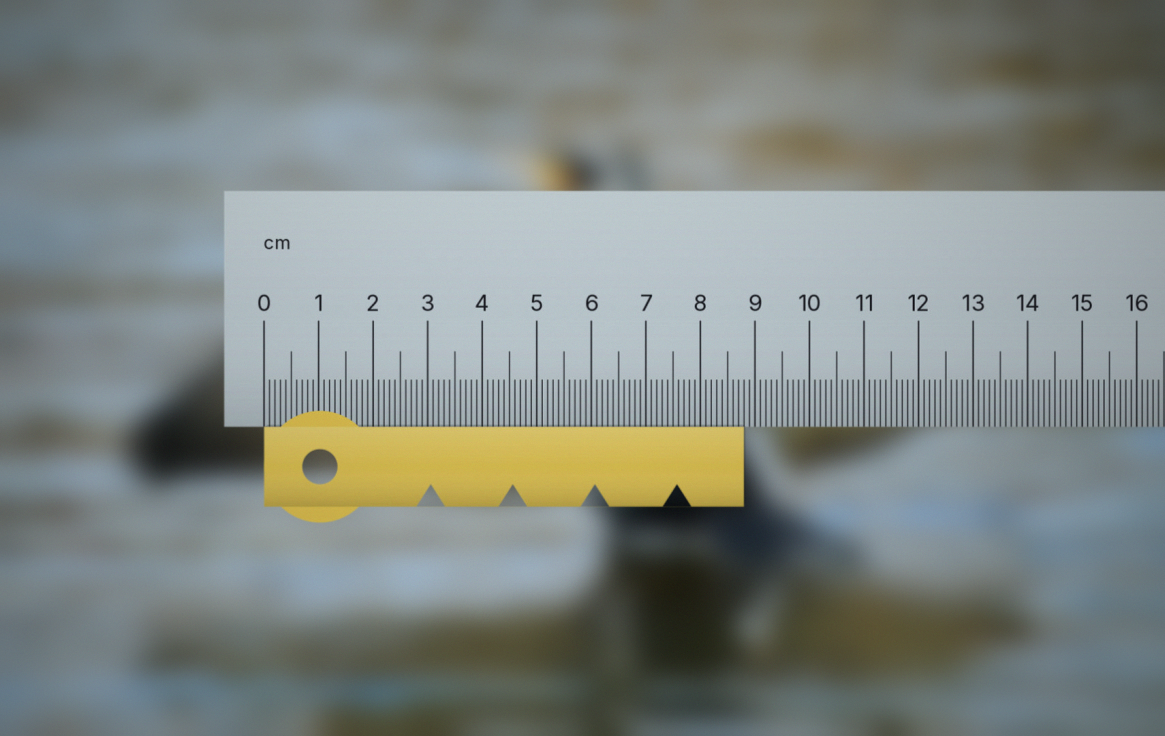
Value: value=8.8 unit=cm
